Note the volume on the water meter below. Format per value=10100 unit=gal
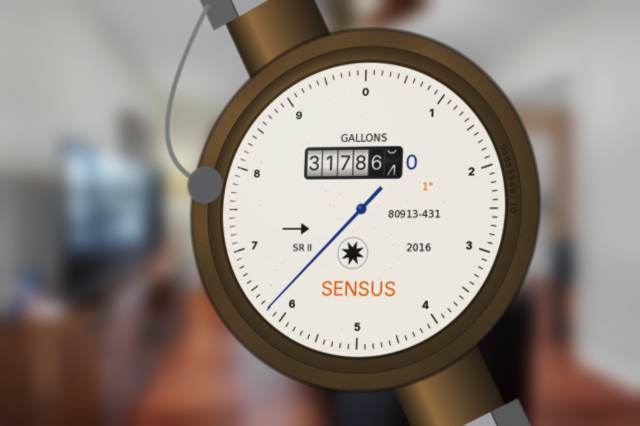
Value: value=3178636.2 unit=gal
